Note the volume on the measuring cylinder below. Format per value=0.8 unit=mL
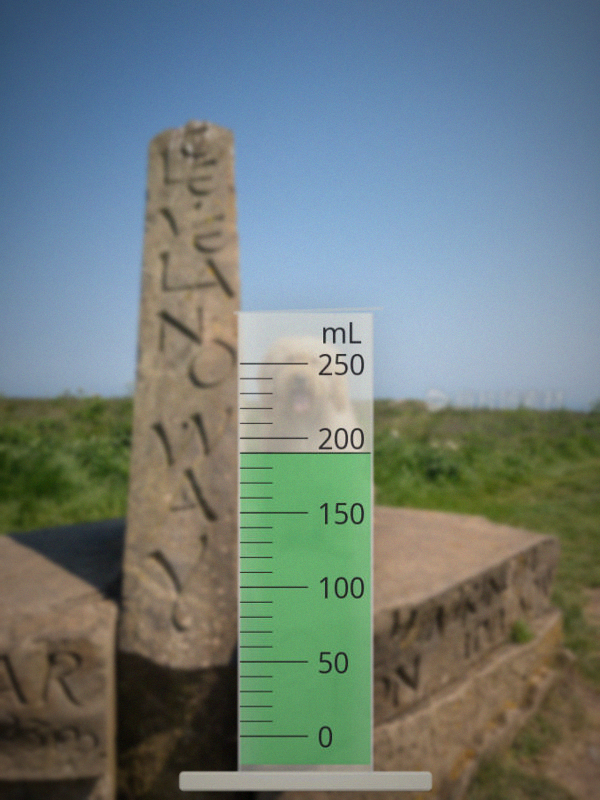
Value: value=190 unit=mL
